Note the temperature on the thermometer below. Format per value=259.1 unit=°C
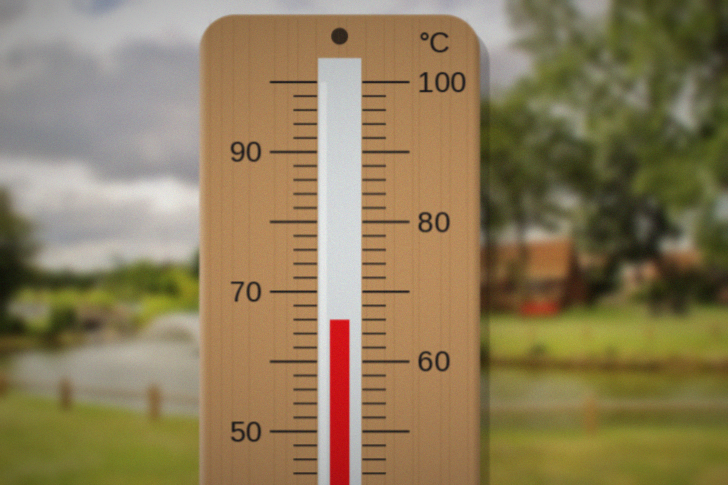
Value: value=66 unit=°C
